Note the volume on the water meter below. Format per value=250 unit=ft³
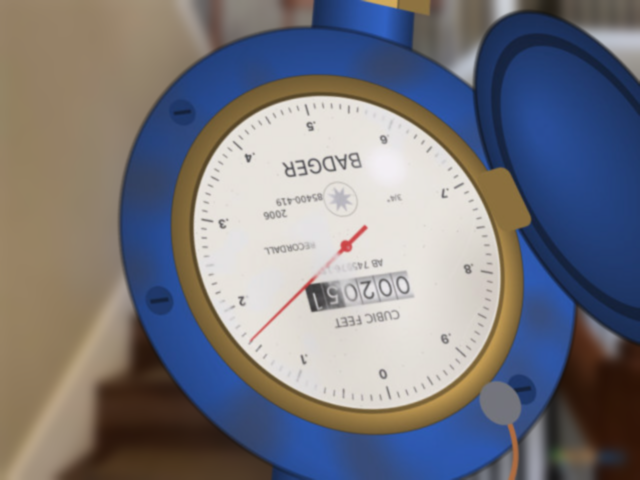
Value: value=2051.16 unit=ft³
